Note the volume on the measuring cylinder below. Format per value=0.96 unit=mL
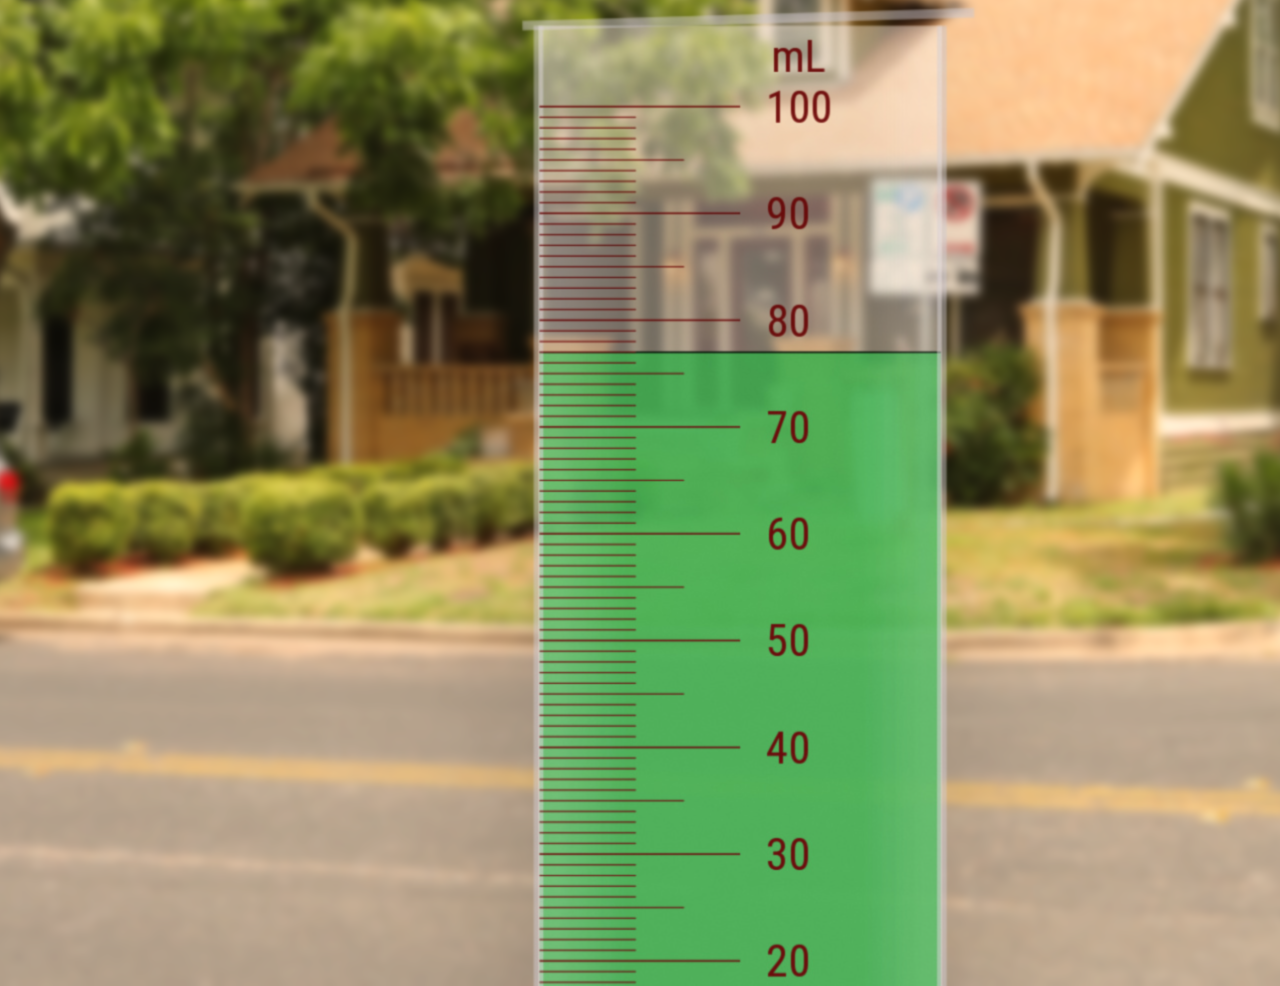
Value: value=77 unit=mL
